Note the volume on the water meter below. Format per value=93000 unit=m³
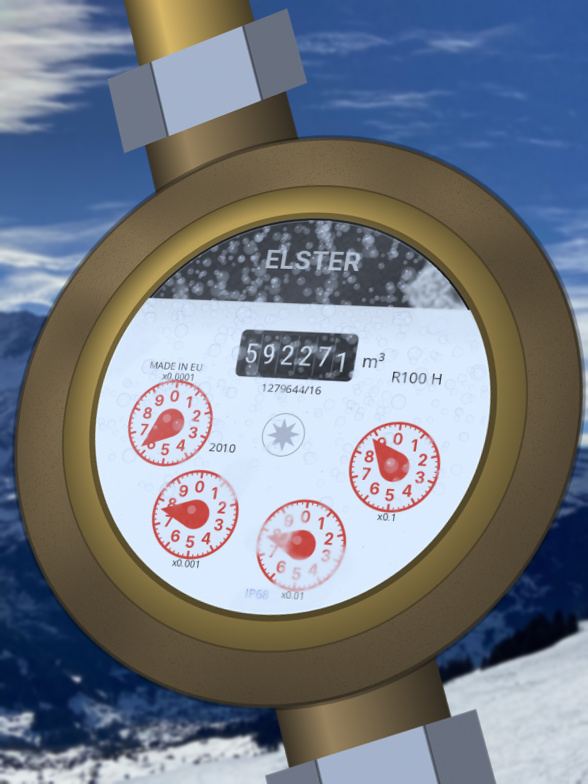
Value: value=592270.8776 unit=m³
